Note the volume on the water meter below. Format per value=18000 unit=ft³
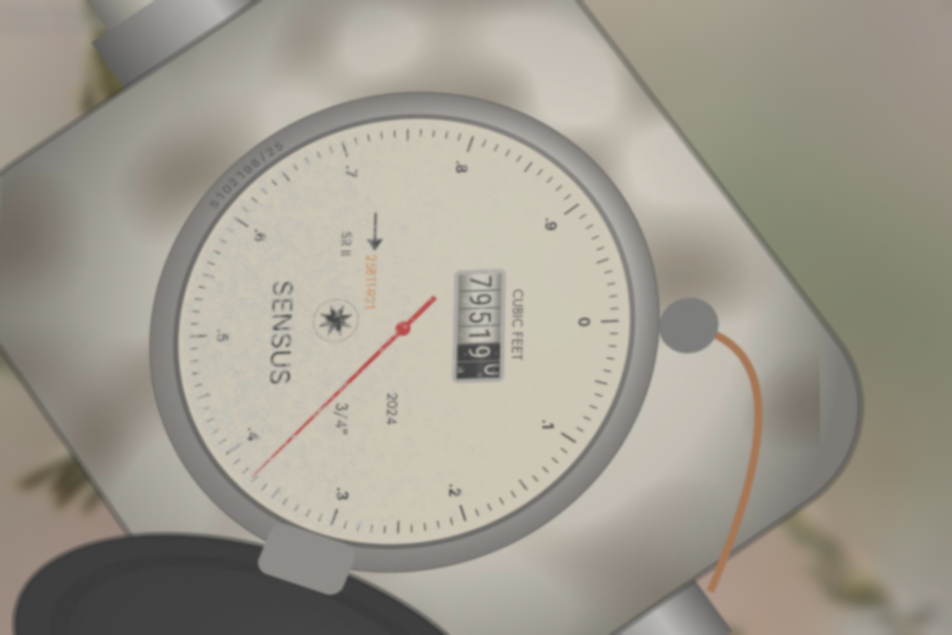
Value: value=795190.37 unit=ft³
